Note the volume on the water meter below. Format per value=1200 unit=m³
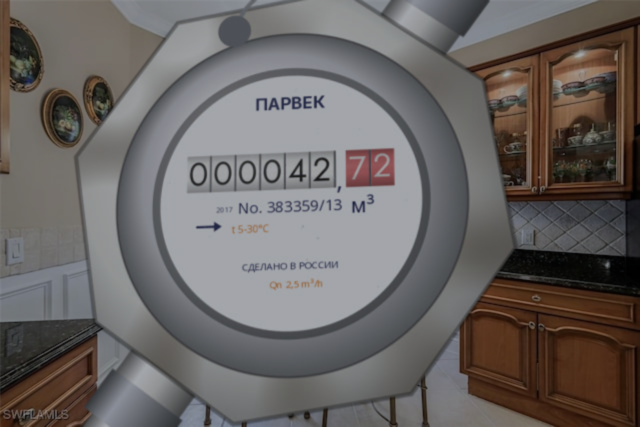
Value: value=42.72 unit=m³
